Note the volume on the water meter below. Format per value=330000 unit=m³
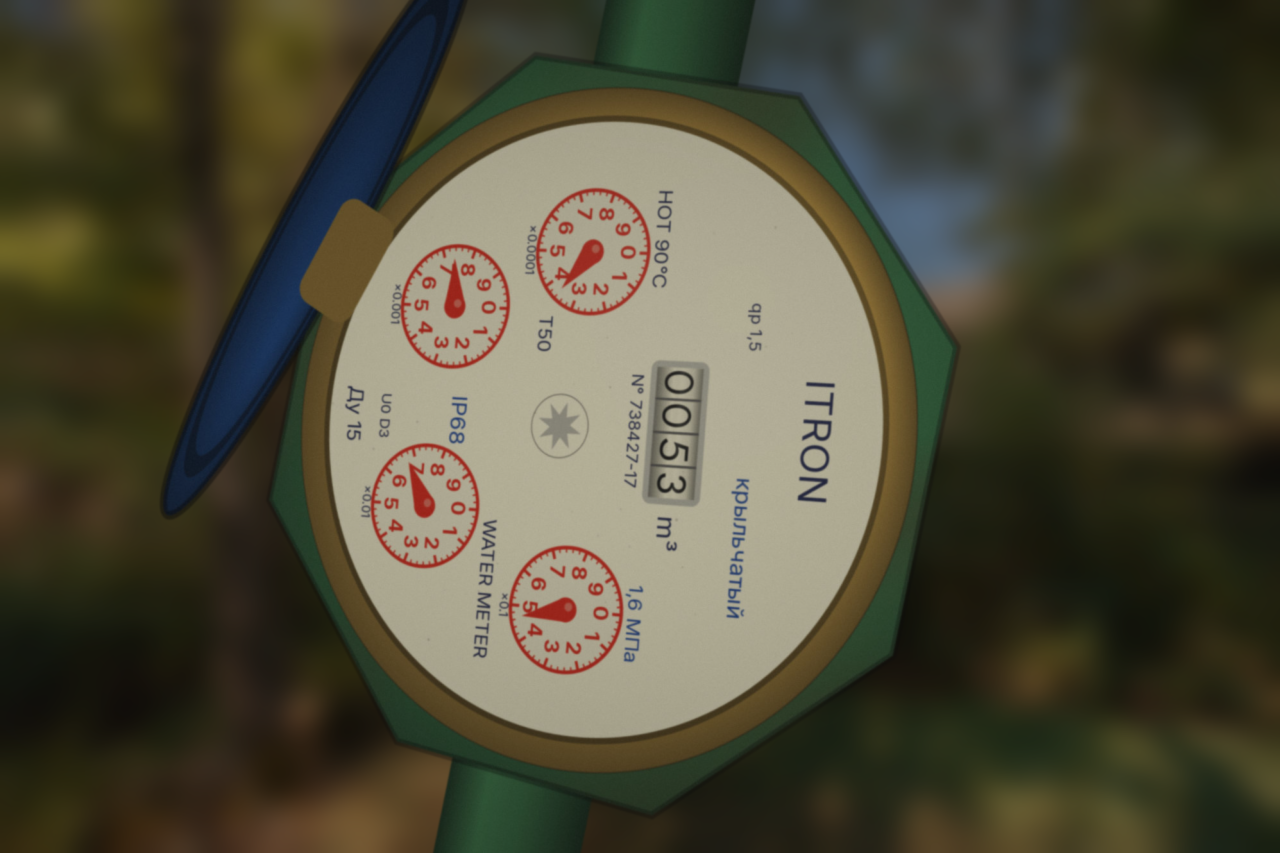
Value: value=53.4673 unit=m³
